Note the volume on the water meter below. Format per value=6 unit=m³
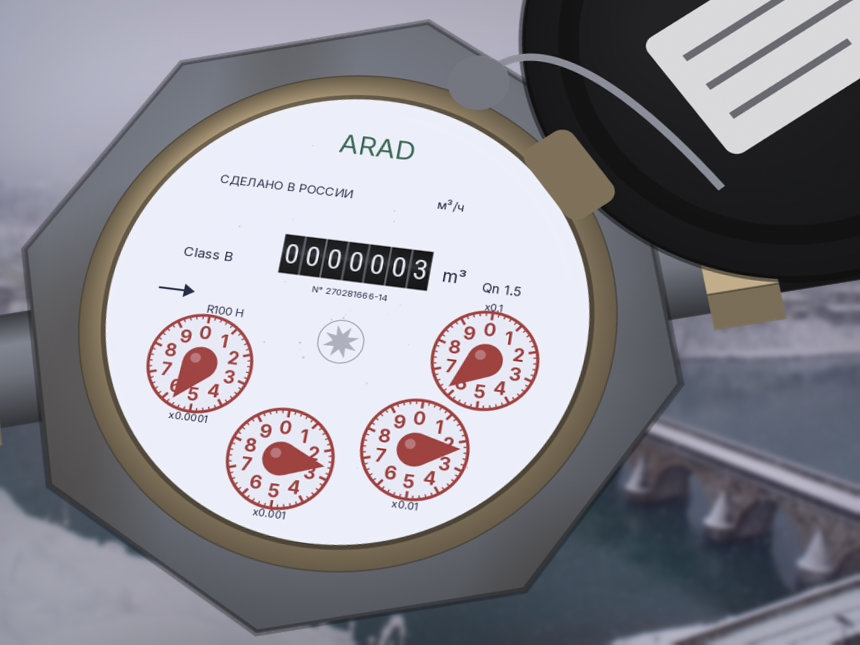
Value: value=3.6225 unit=m³
